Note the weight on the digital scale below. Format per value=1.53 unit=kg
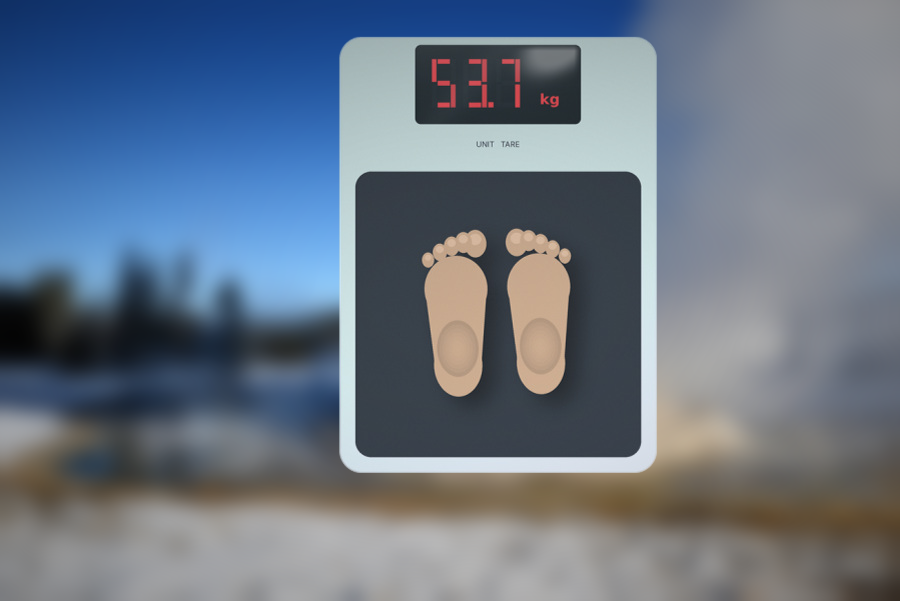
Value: value=53.7 unit=kg
